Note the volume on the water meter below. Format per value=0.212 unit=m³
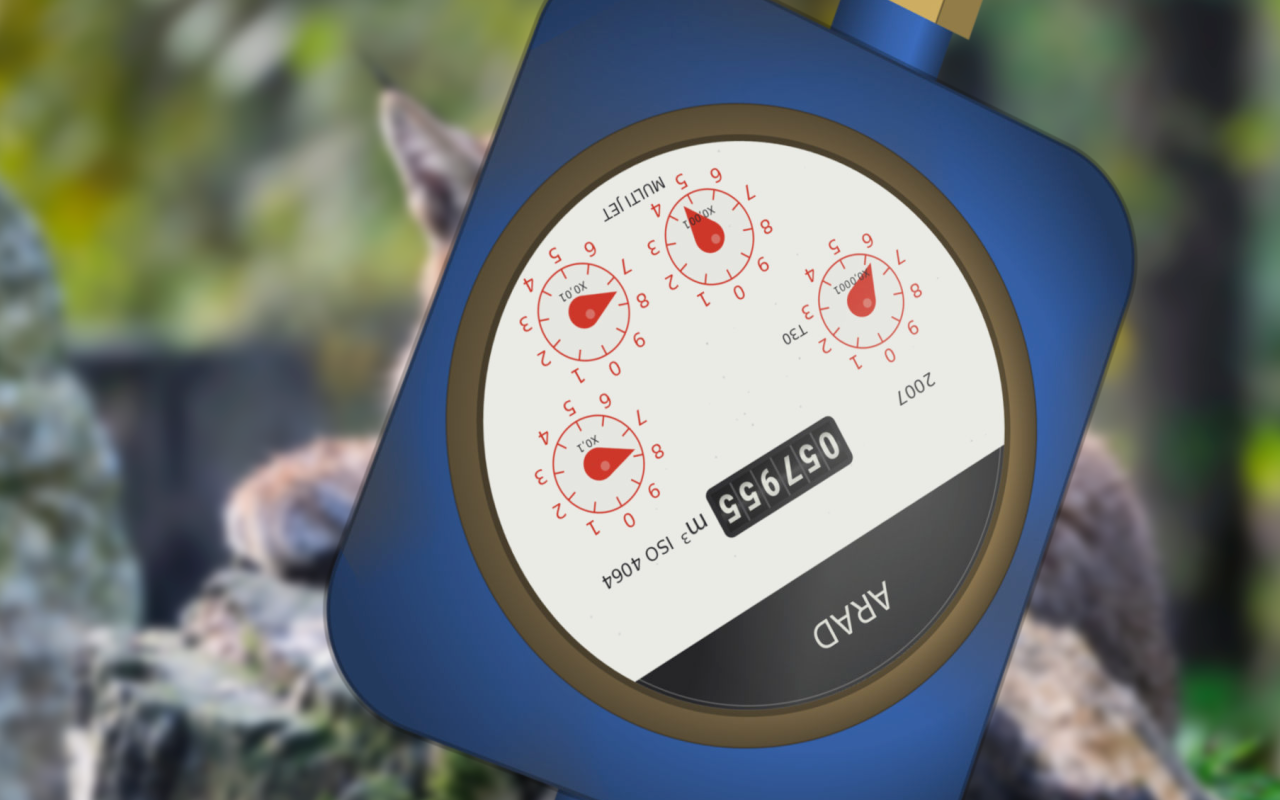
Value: value=57955.7746 unit=m³
